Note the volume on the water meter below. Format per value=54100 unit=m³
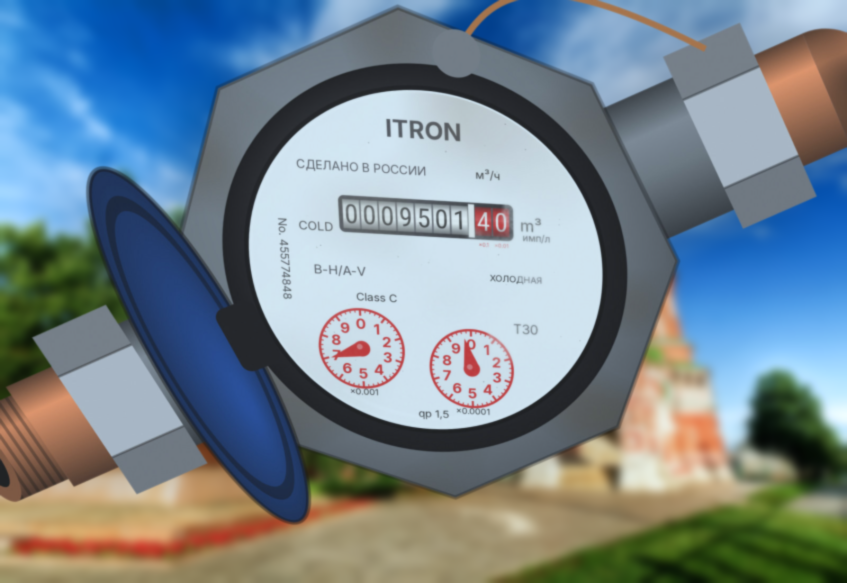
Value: value=9501.4069 unit=m³
